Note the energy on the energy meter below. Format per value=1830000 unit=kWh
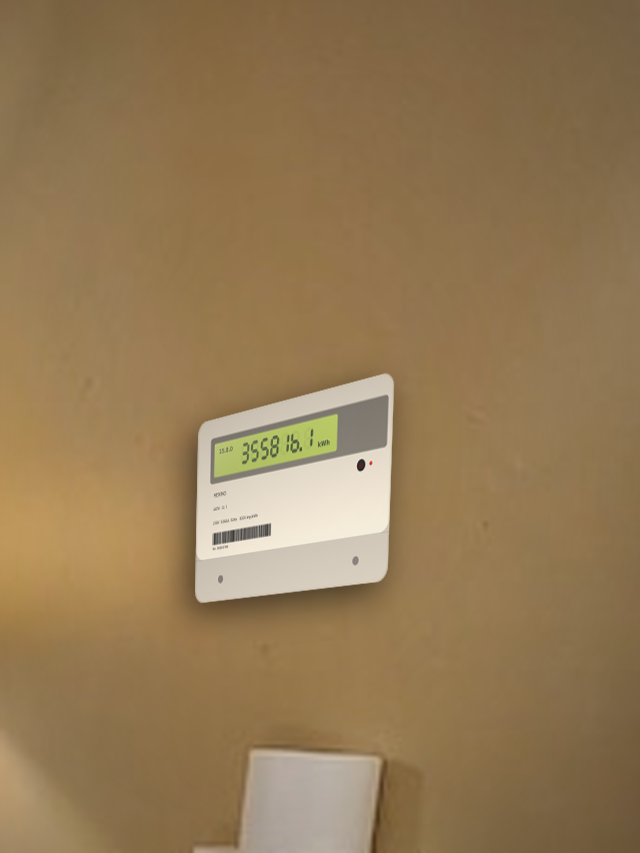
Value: value=355816.1 unit=kWh
